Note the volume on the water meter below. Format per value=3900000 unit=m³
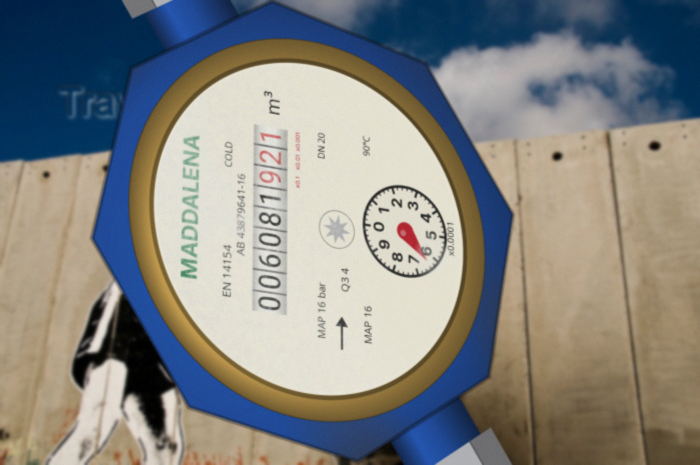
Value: value=6081.9216 unit=m³
